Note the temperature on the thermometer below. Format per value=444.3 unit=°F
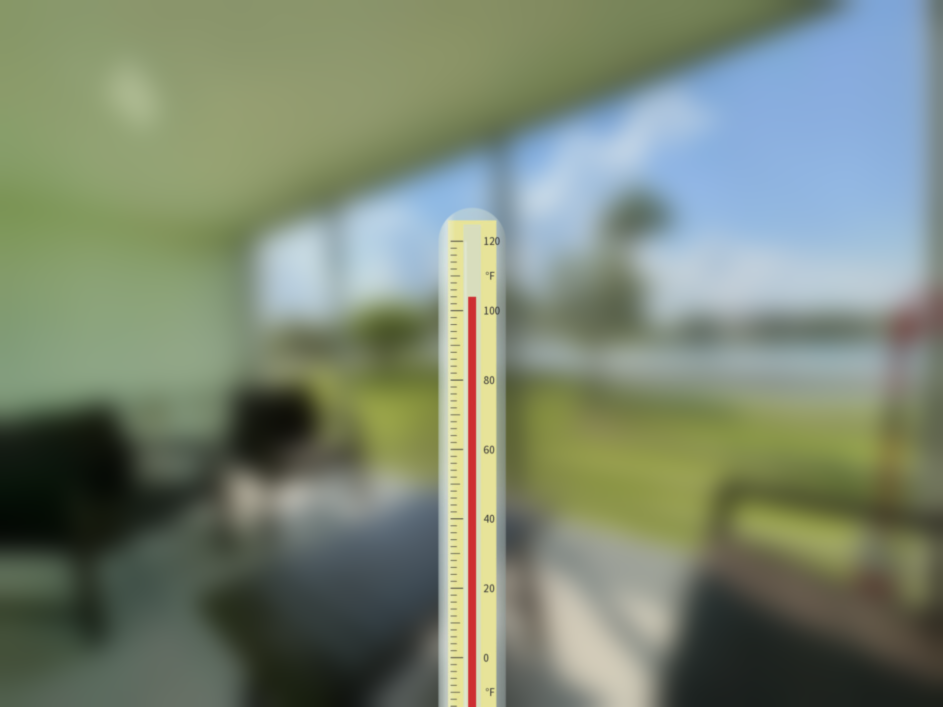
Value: value=104 unit=°F
